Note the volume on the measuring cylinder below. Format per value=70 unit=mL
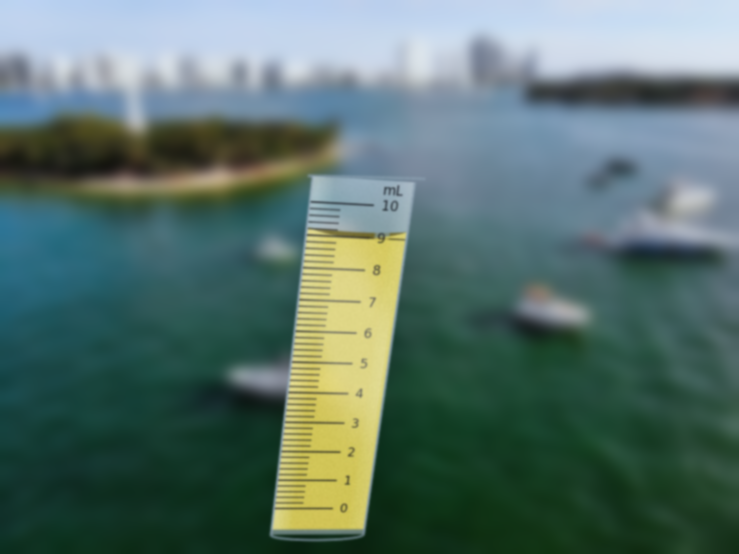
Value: value=9 unit=mL
